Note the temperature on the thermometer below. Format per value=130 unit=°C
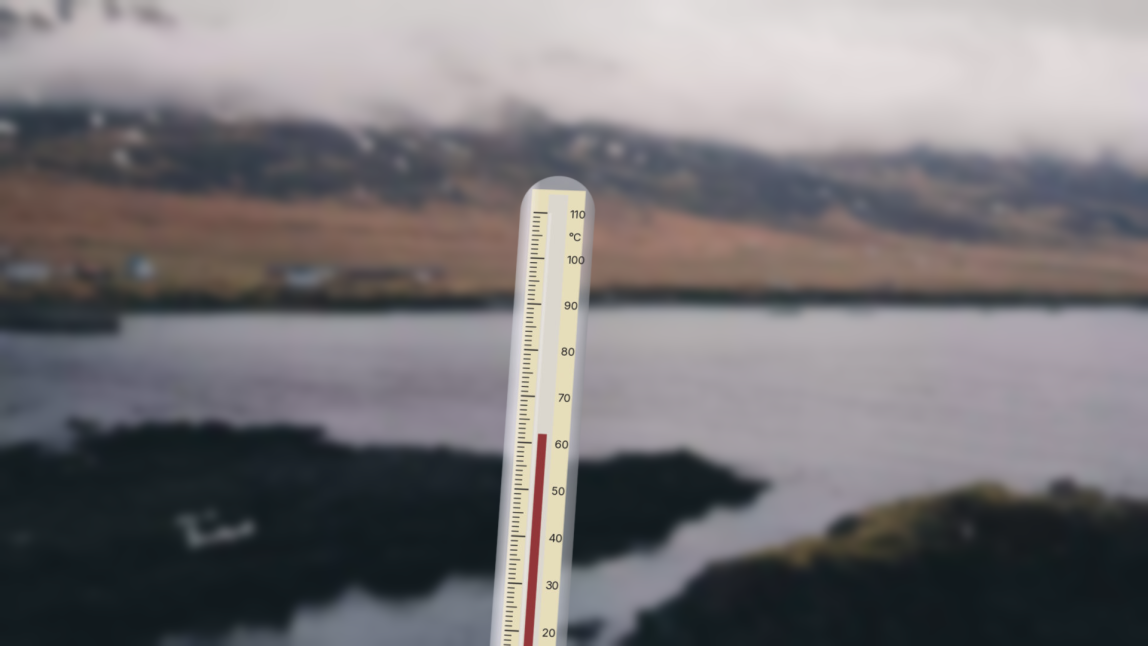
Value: value=62 unit=°C
